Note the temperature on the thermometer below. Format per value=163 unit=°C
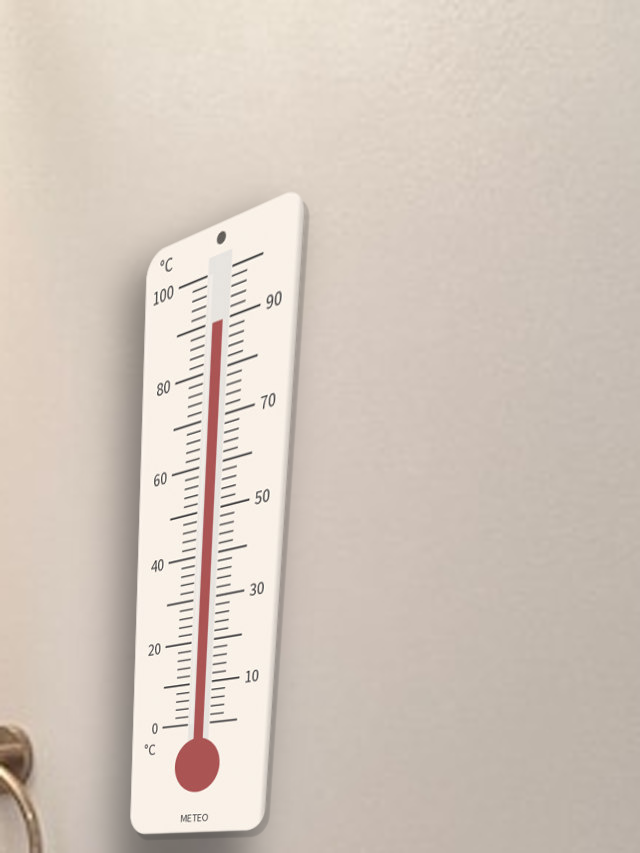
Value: value=90 unit=°C
